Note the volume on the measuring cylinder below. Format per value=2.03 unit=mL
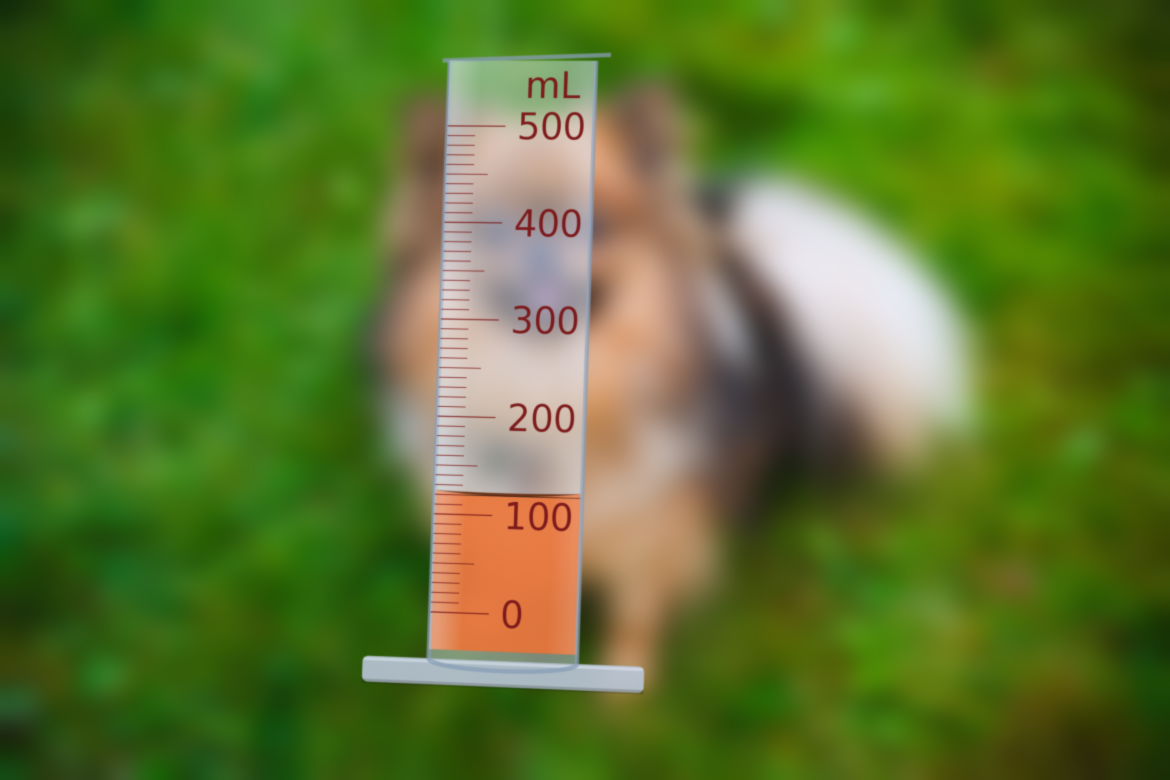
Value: value=120 unit=mL
